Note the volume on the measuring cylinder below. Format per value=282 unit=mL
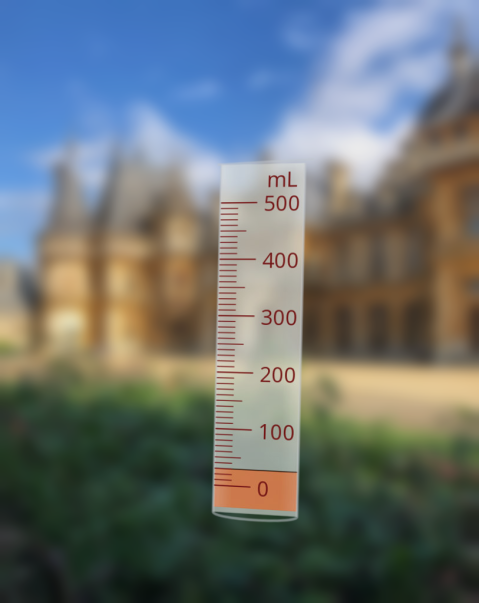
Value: value=30 unit=mL
